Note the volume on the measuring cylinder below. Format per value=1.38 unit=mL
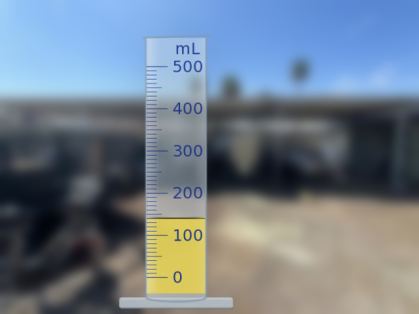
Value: value=140 unit=mL
